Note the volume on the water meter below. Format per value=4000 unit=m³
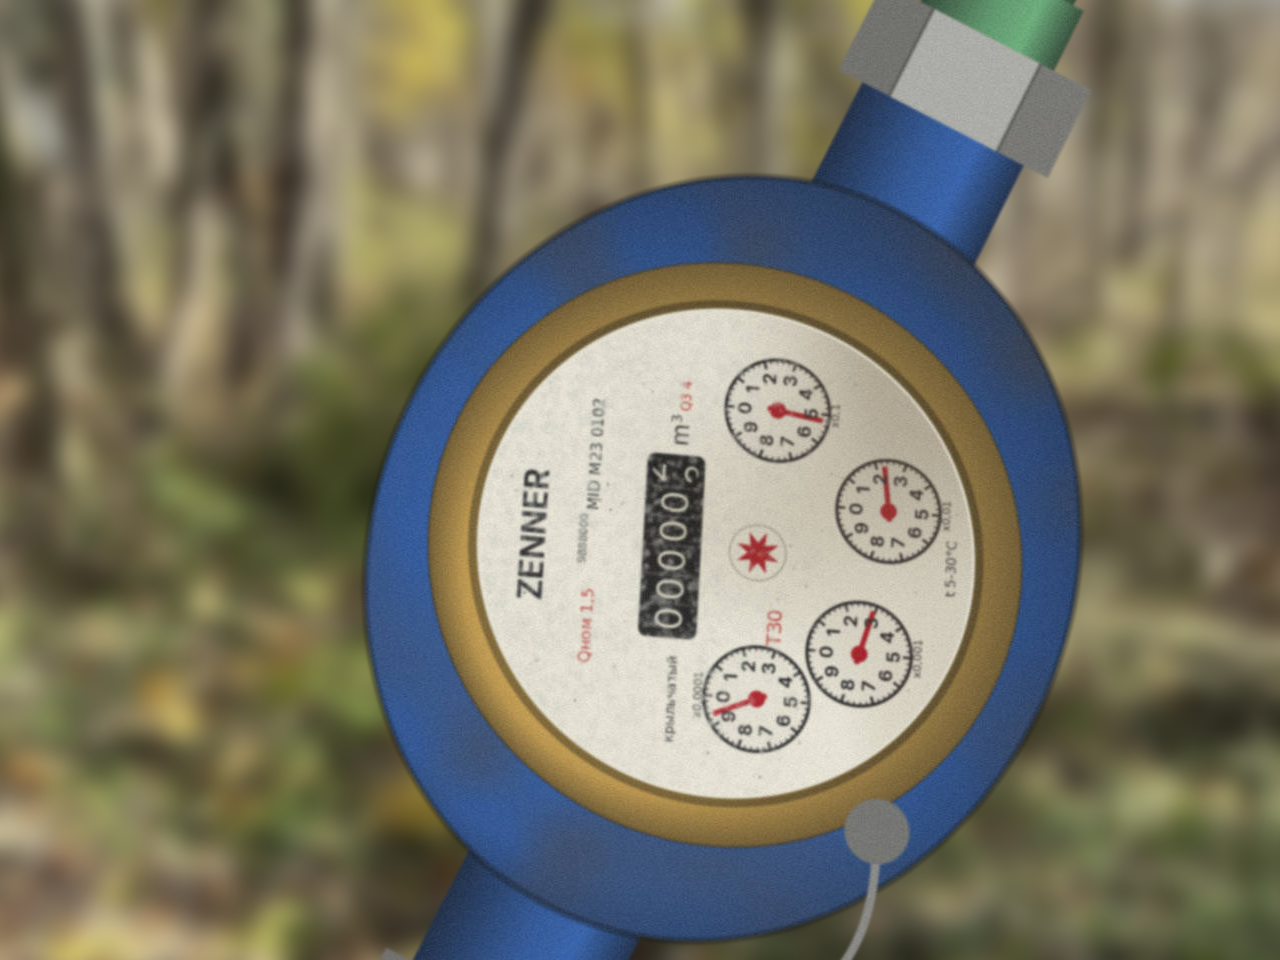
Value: value=2.5229 unit=m³
